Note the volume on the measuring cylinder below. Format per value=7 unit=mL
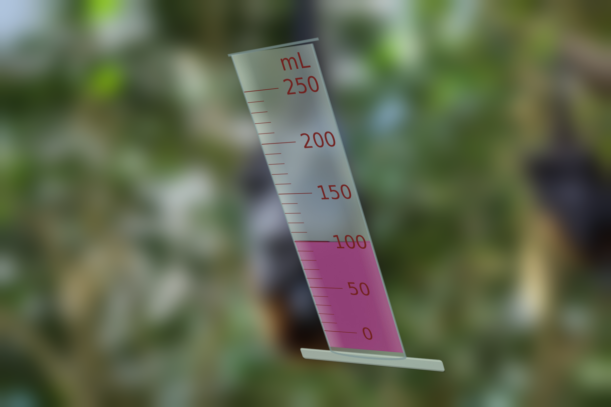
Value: value=100 unit=mL
